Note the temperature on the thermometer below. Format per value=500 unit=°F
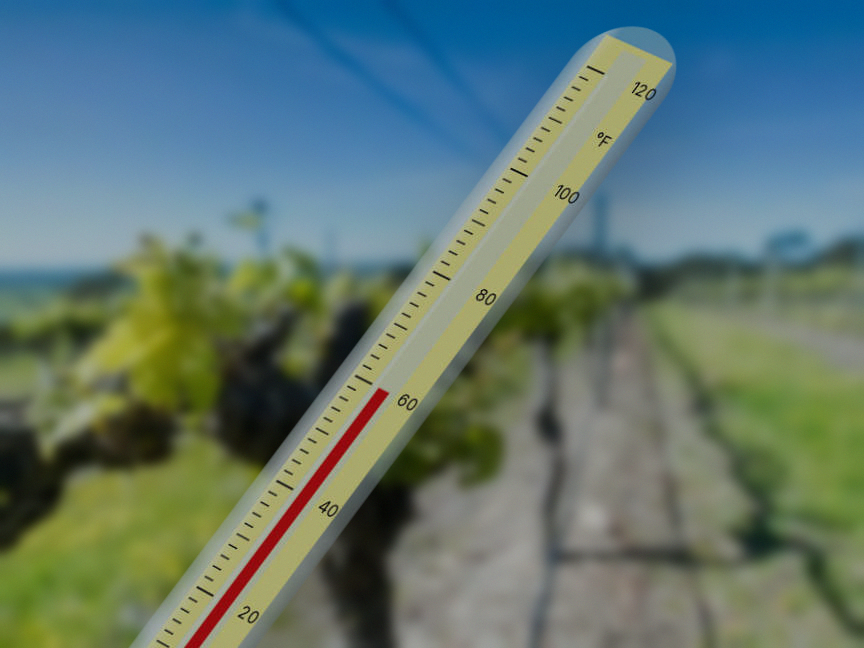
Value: value=60 unit=°F
